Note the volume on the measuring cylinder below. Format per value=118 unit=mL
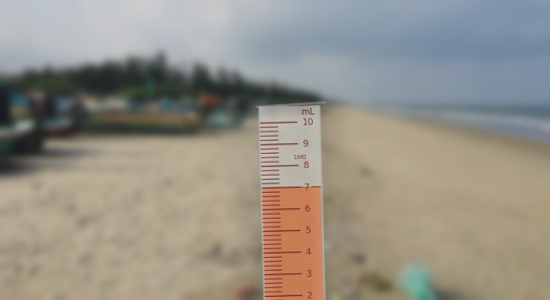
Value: value=7 unit=mL
